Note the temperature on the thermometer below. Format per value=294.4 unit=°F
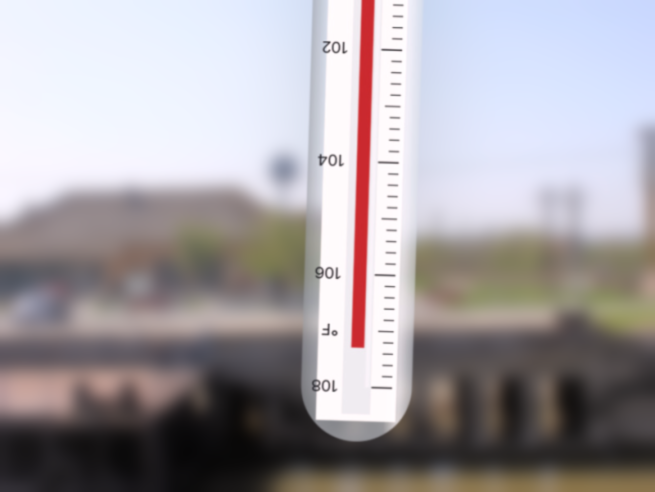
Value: value=107.3 unit=°F
